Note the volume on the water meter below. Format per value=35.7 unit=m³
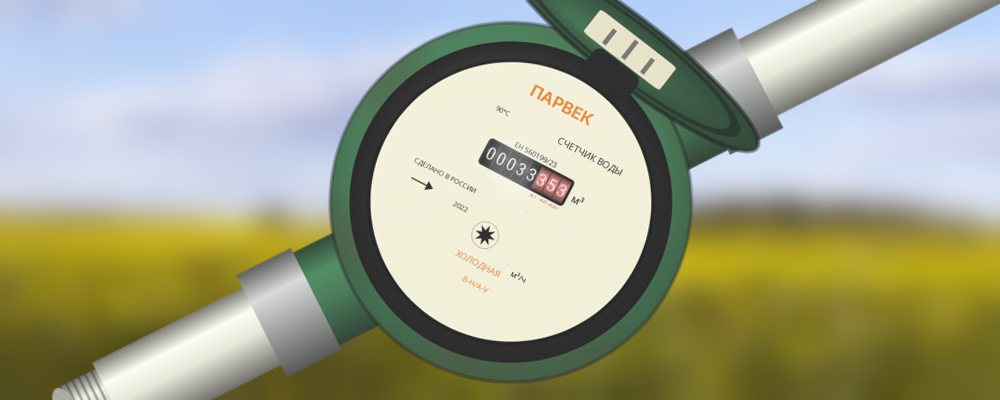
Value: value=33.353 unit=m³
